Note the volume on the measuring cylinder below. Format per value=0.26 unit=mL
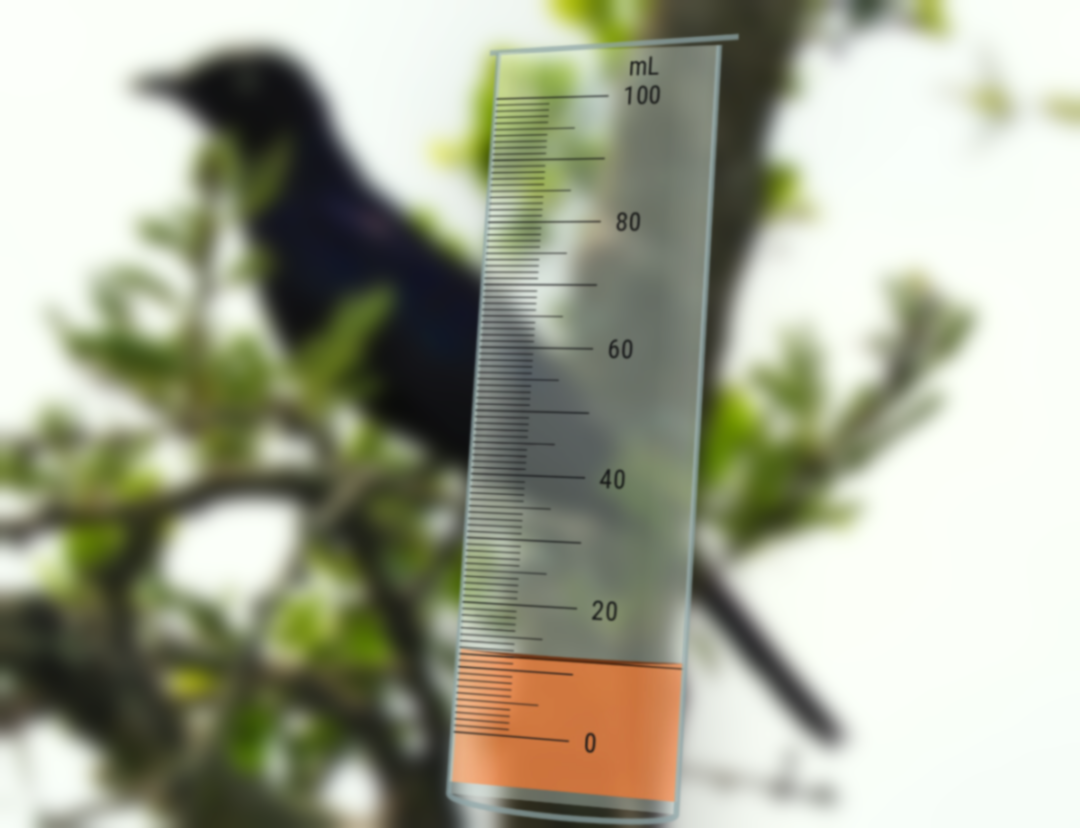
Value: value=12 unit=mL
